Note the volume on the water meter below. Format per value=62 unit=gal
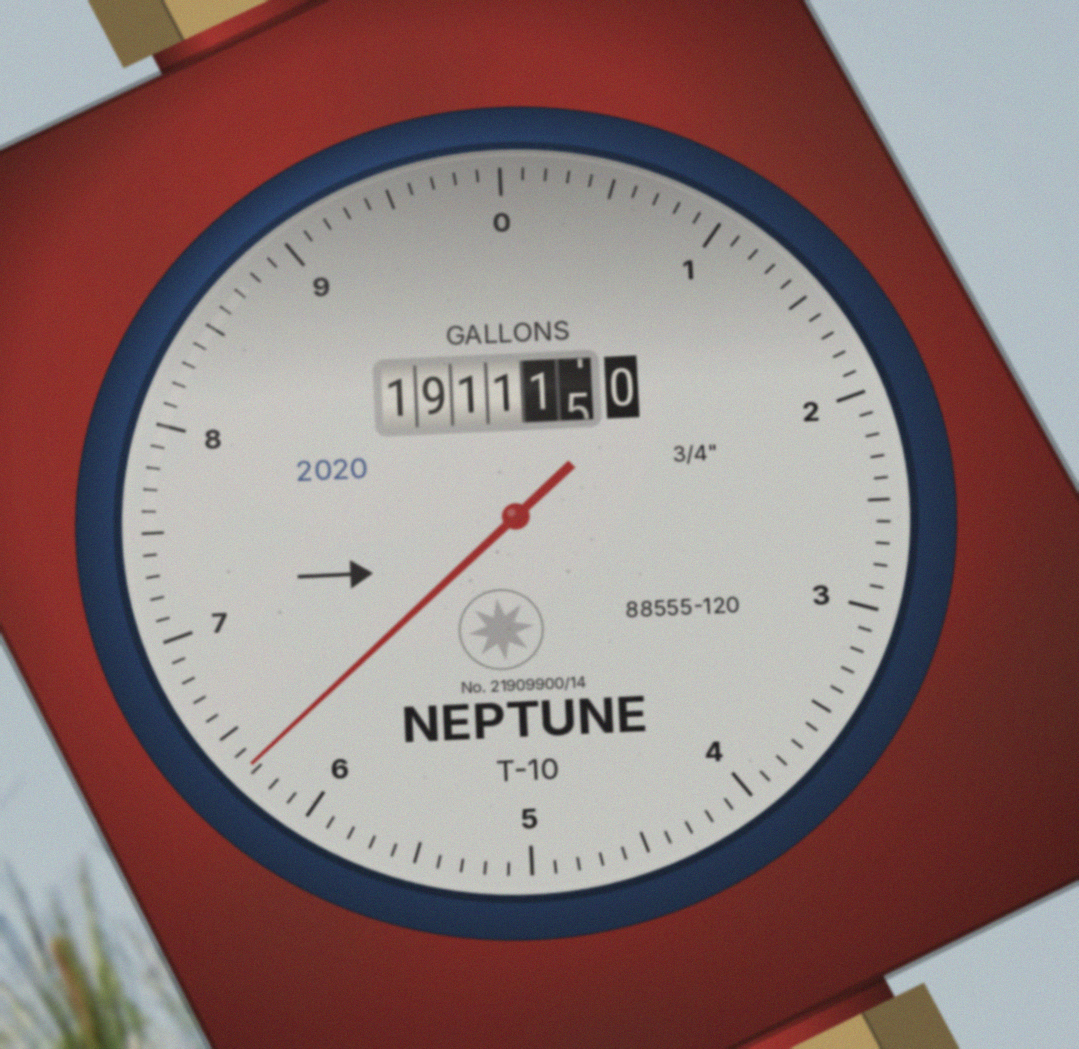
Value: value=1911146.3 unit=gal
